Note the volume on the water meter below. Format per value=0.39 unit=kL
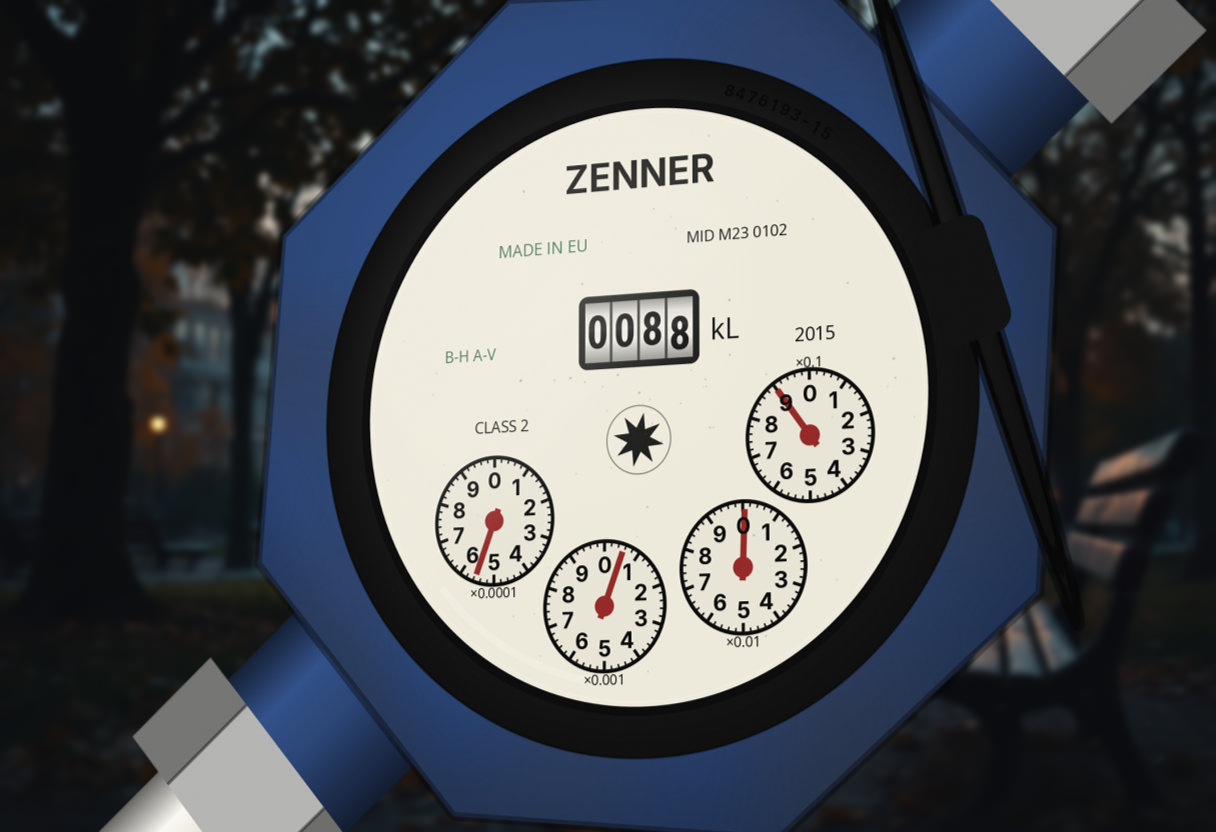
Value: value=87.9005 unit=kL
